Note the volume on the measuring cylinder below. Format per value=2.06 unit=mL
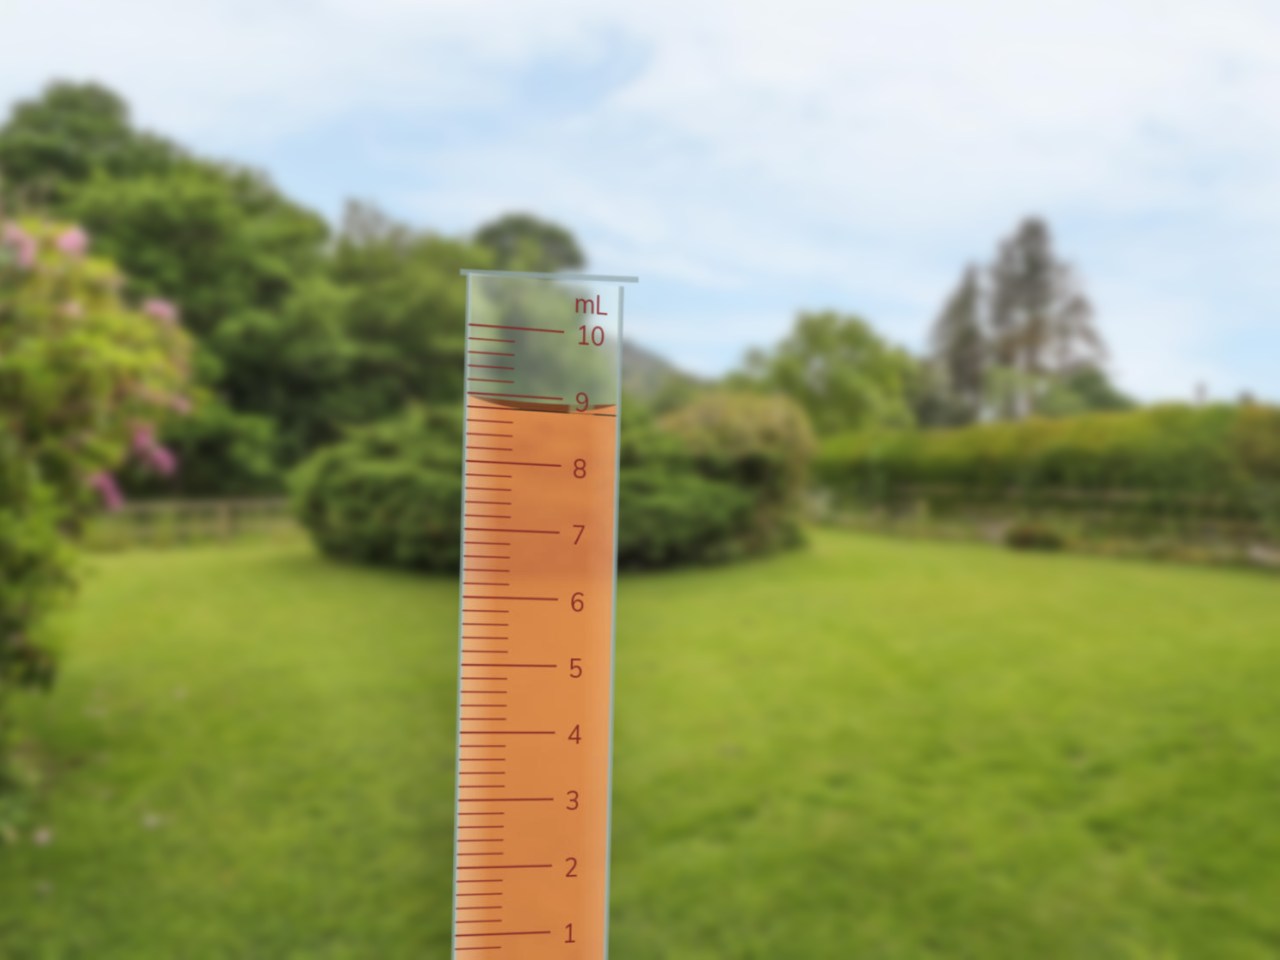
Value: value=8.8 unit=mL
